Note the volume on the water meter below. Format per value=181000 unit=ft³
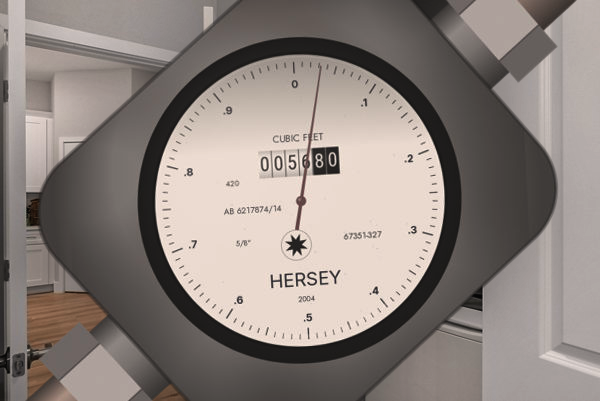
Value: value=5680.03 unit=ft³
